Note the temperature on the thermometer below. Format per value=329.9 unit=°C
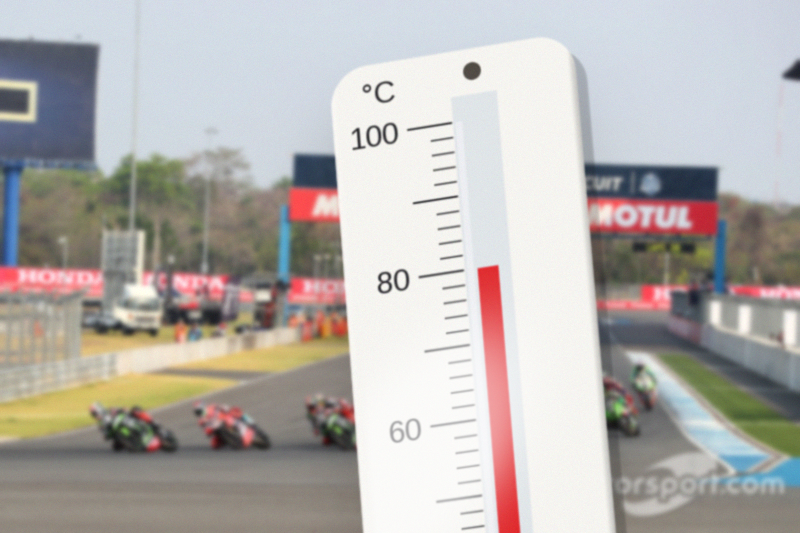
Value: value=80 unit=°C
